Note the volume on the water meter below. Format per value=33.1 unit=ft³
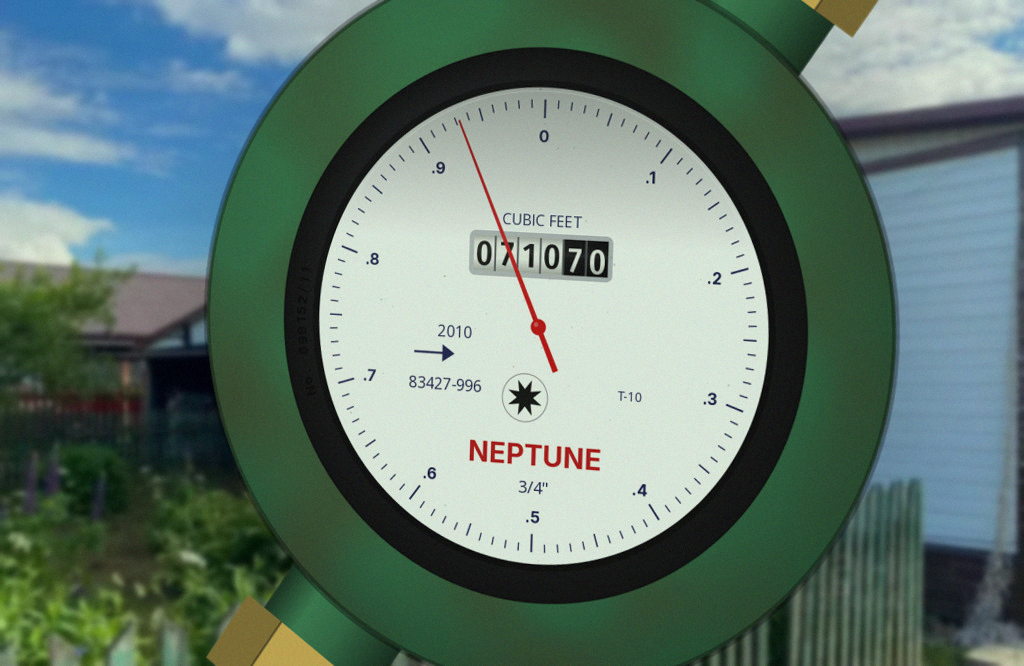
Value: value=71069.93 unit=ft³
